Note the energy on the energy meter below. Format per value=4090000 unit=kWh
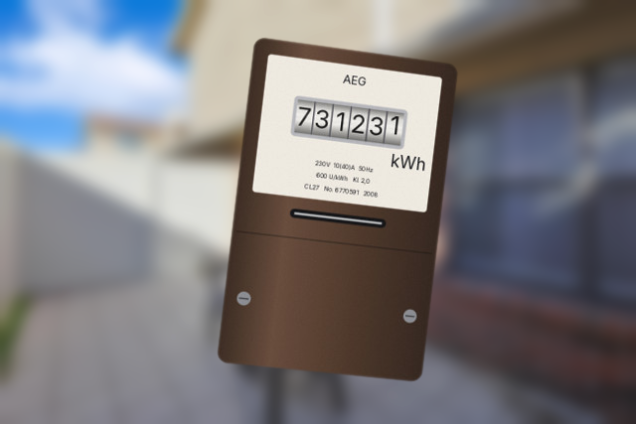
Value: value=731231 unit=kWh
